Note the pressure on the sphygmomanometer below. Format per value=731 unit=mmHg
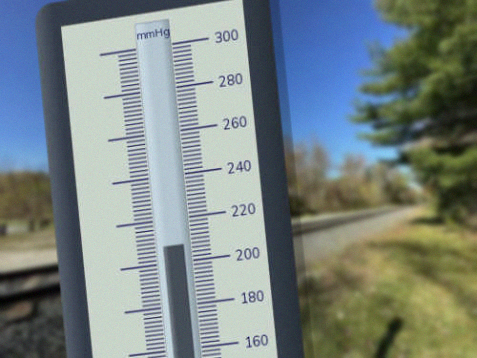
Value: value=208 unit=mmHg
